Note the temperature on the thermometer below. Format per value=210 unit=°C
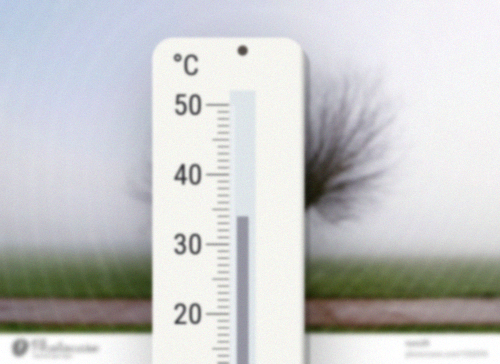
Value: value=34 unit=°C
